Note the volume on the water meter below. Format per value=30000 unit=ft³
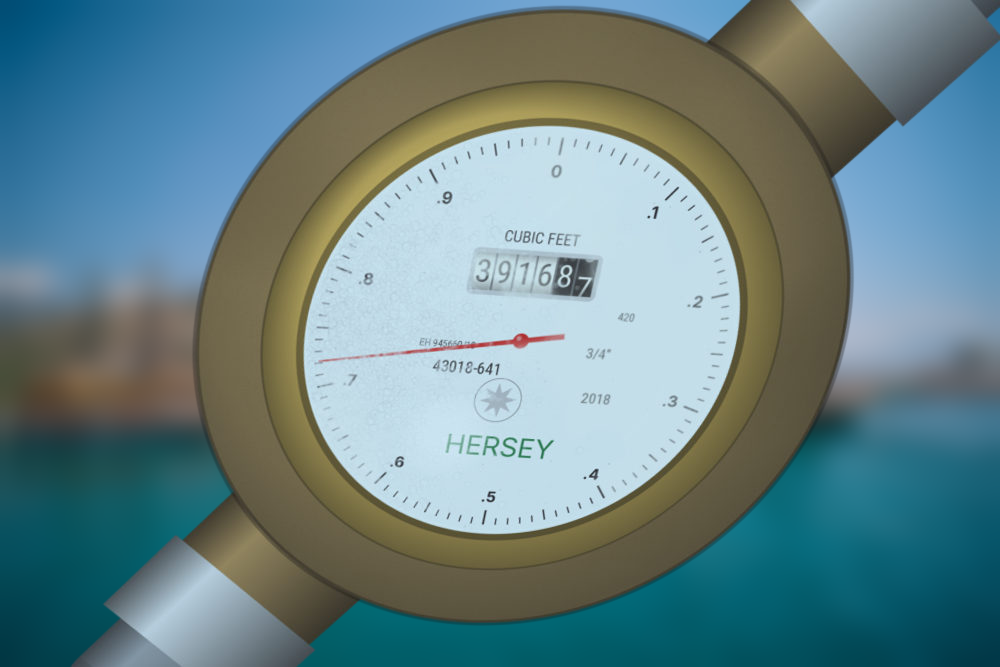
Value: value=391686.72 unit=ft³
